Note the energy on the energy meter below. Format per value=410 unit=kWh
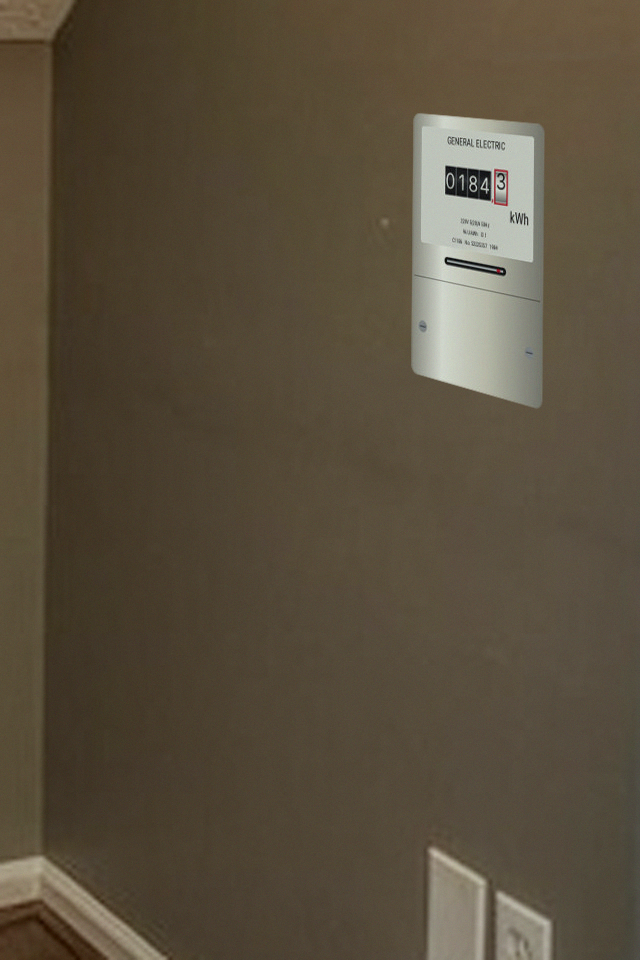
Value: value=184.3 unit=kWh
